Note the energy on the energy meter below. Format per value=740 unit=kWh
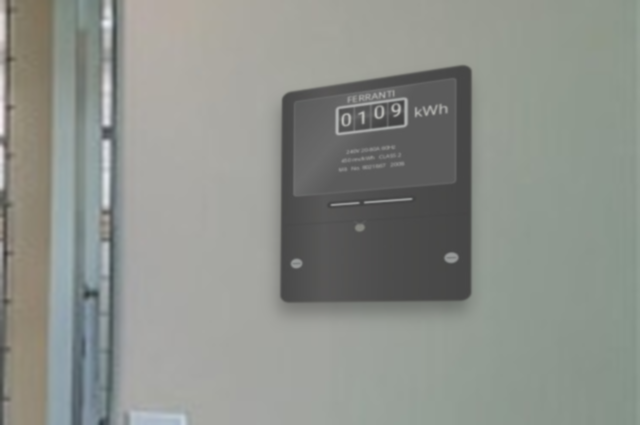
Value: value=109 unit=kWh
